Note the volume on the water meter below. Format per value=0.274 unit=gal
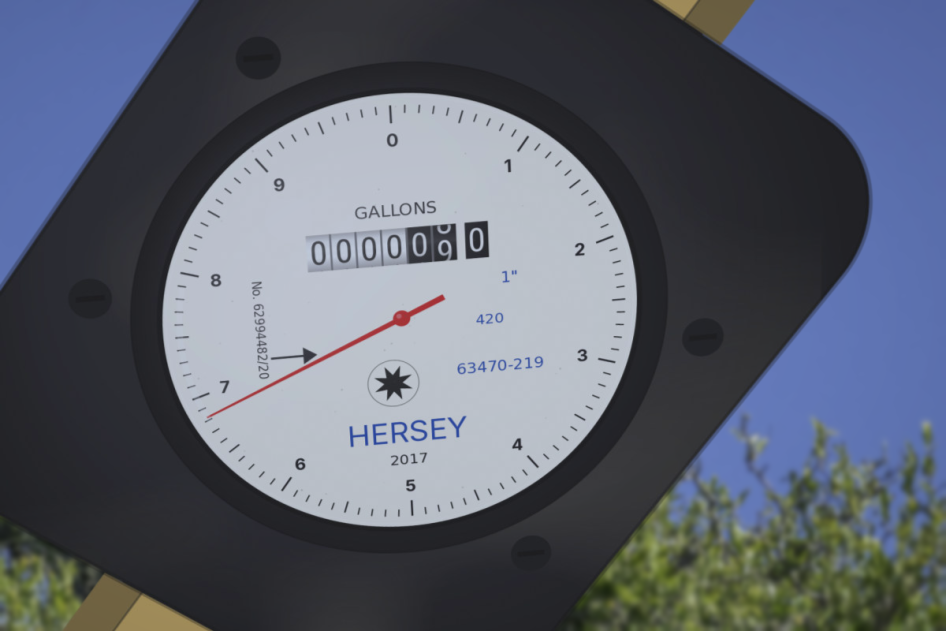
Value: value=86.8 unit=gal
